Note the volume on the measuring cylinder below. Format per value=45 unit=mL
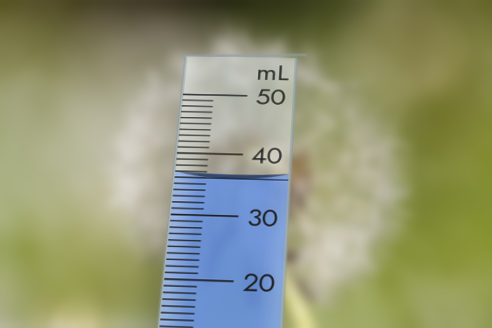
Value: value=36 unit=mL
